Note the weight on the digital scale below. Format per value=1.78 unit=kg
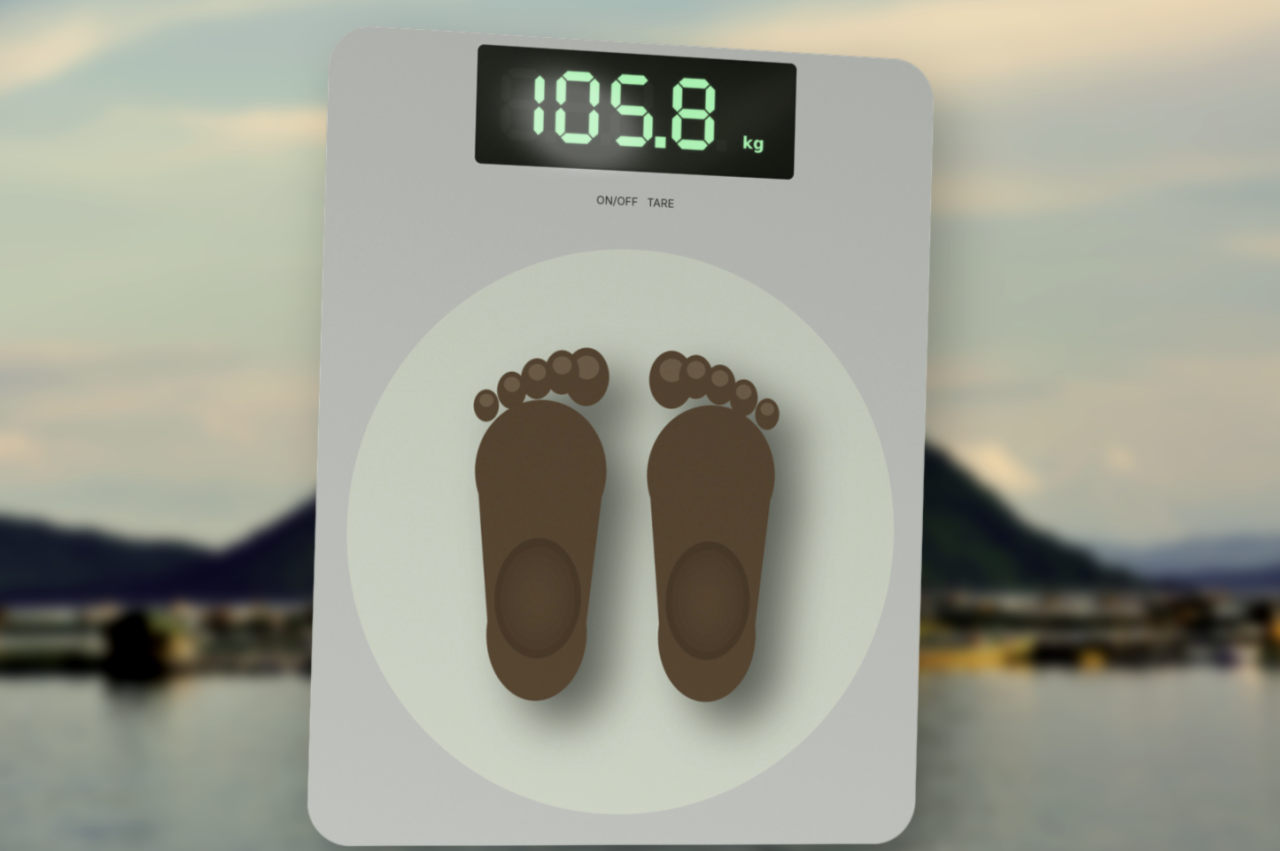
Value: value=105.8 unit=kg
